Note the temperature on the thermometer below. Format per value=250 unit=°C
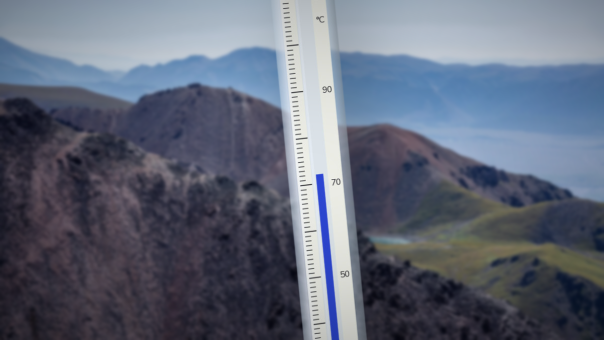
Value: value=72 unit=°C
